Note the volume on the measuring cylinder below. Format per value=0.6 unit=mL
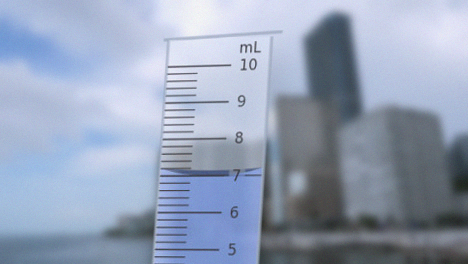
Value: value=7 unit=mL
